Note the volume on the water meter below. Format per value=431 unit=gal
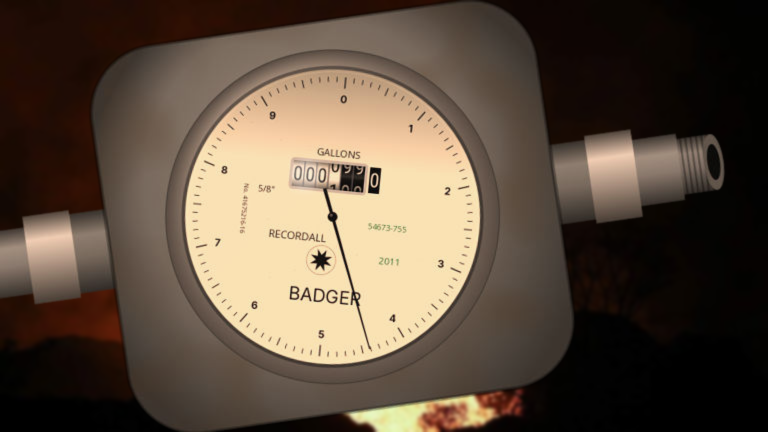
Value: value=994.4 unit=gal
